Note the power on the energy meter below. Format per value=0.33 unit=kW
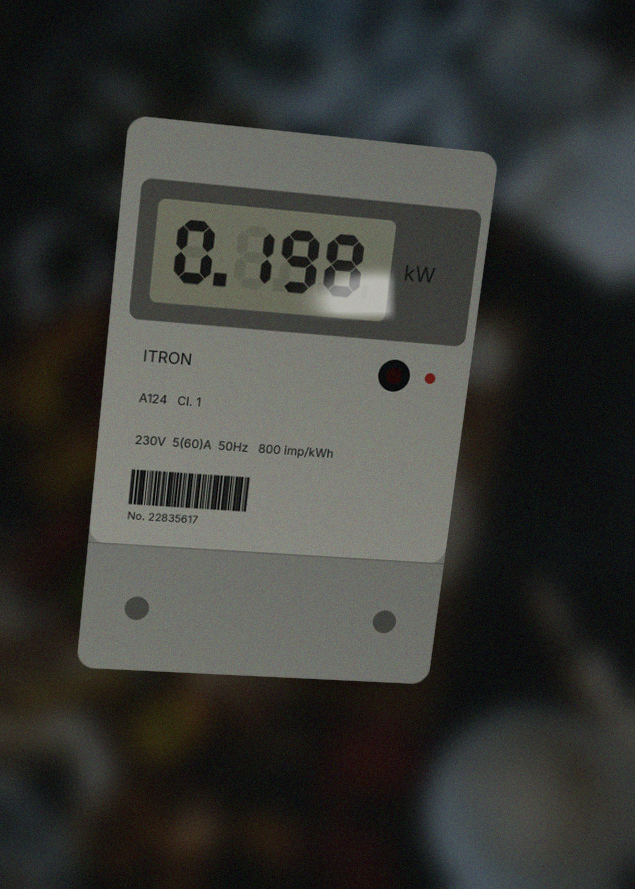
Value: value=0.198 unit=kW
